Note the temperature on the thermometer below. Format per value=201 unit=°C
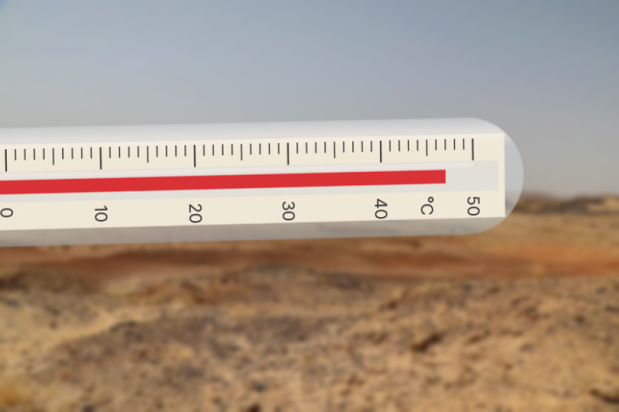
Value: value=47 unit=°C
